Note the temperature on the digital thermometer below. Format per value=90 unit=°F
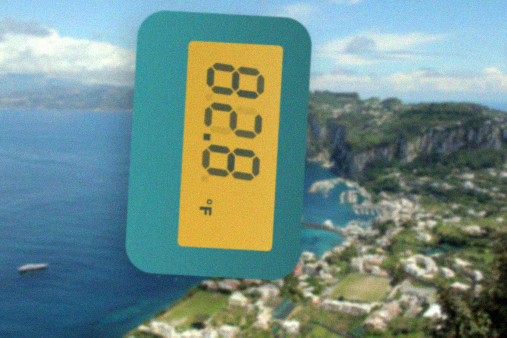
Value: value=82.8 unit=°F
